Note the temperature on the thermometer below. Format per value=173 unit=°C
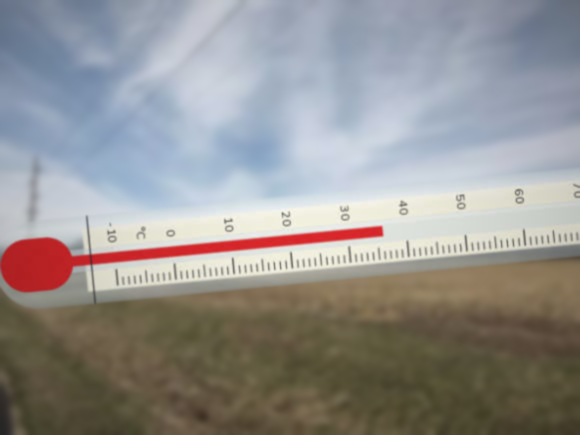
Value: value=36 unit=°C
